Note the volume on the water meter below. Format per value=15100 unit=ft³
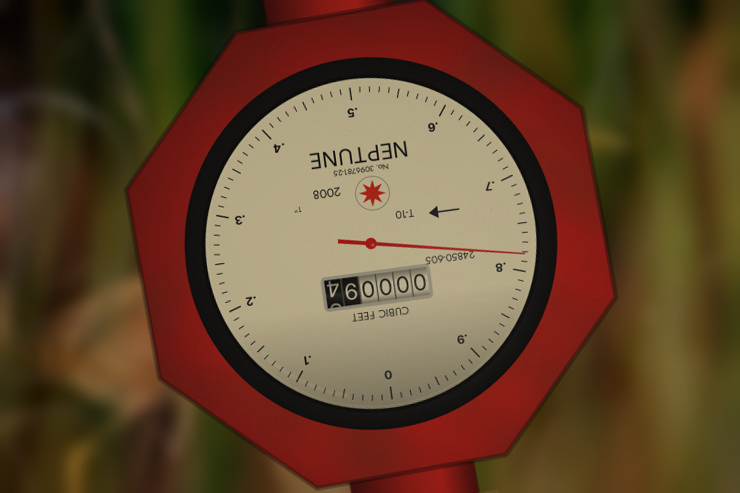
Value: value=93.78 unit=ft³
